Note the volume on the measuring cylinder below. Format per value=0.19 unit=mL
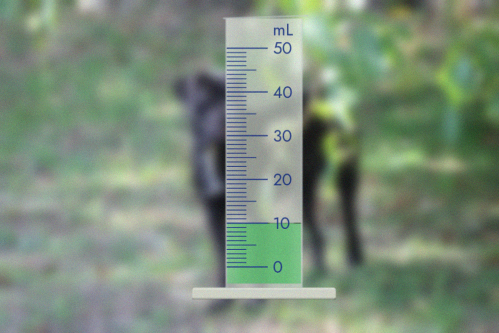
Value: value=10 unit=mL
